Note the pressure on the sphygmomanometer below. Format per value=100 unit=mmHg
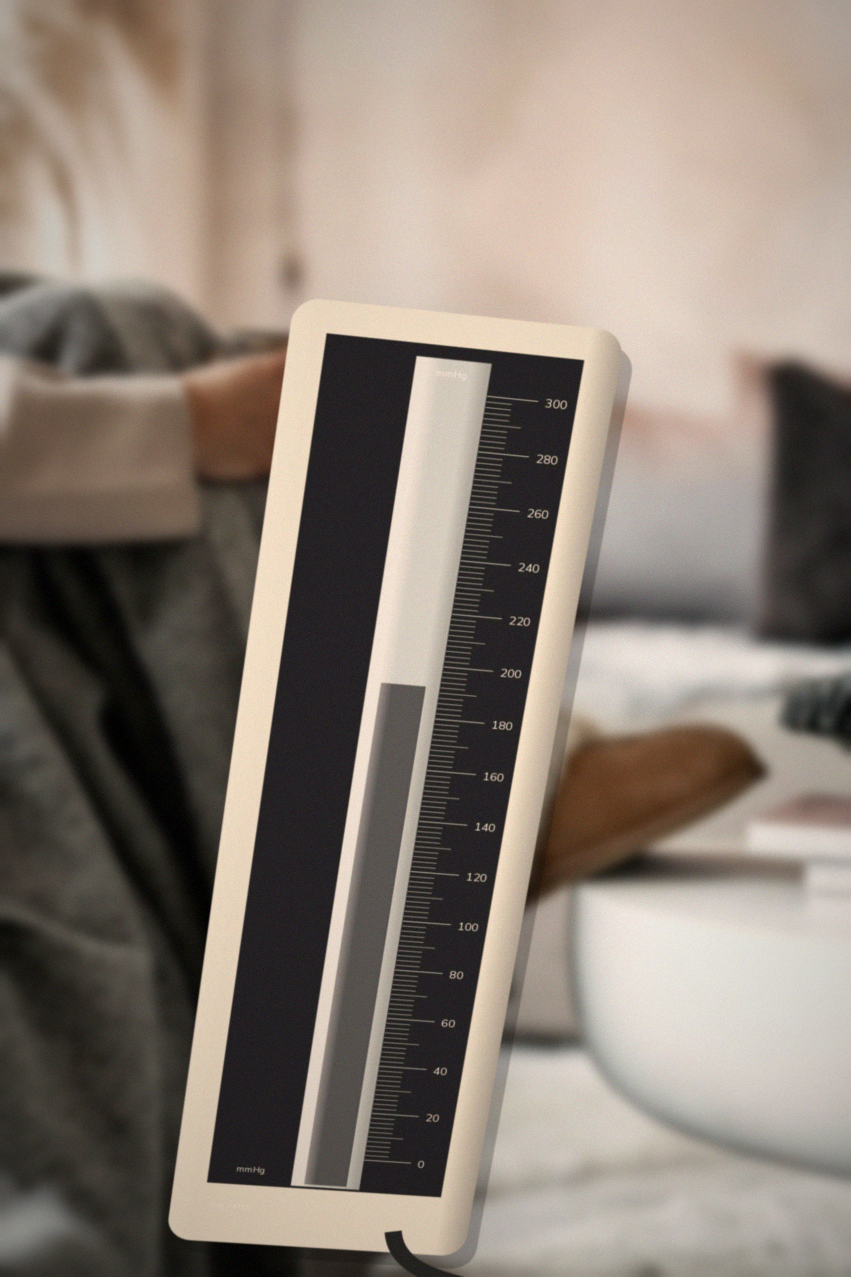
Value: value=192 unit=mmHg
